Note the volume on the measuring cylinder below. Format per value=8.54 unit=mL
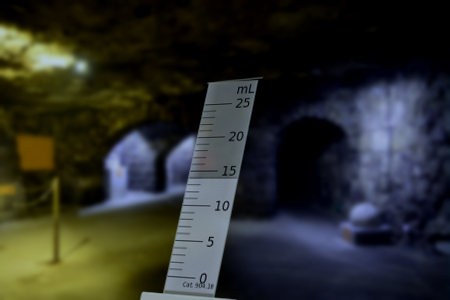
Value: value=14 unit=mL
